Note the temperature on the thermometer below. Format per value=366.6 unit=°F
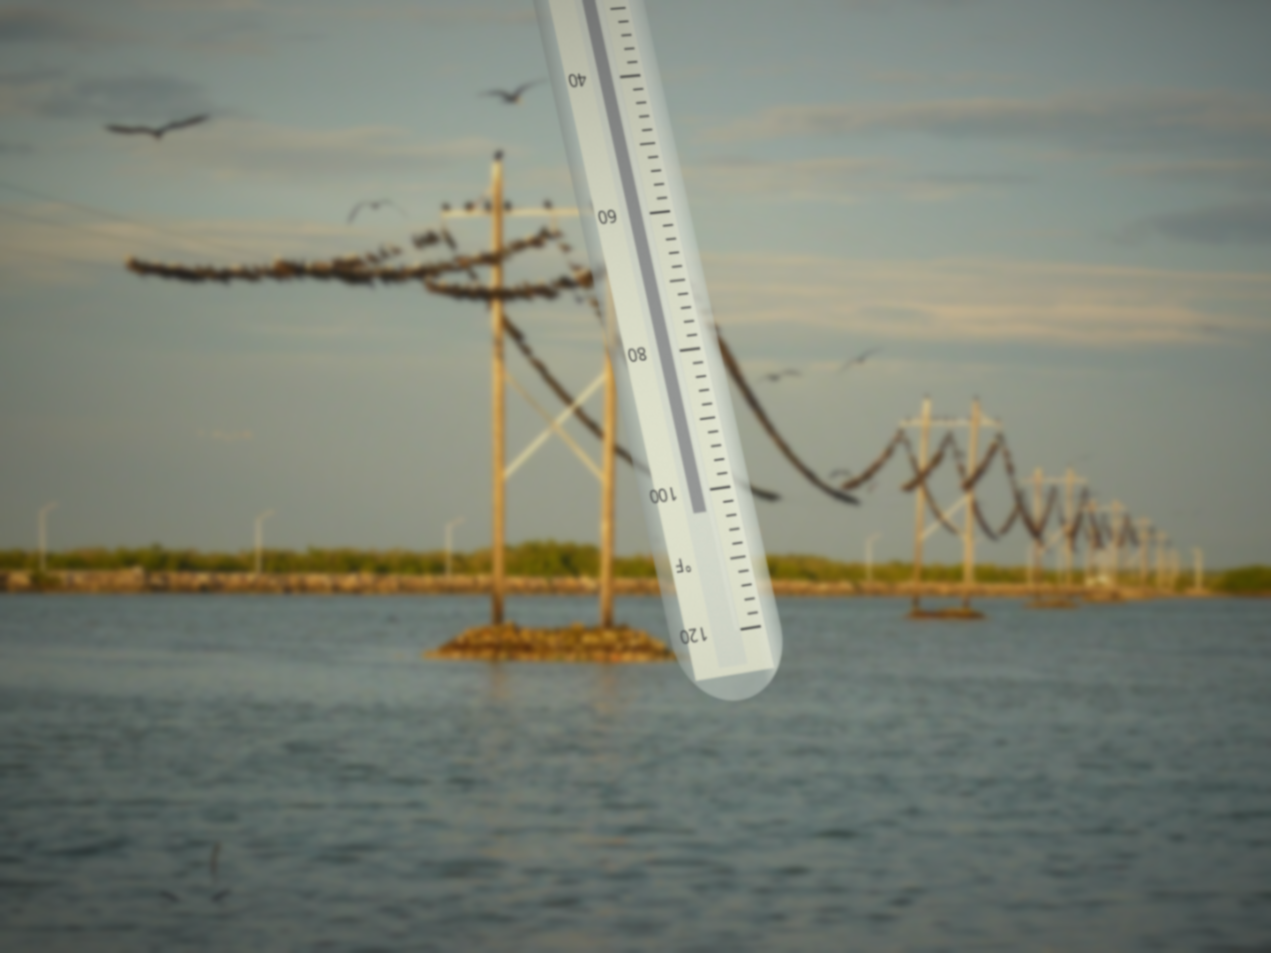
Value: value=103 unit=°F
